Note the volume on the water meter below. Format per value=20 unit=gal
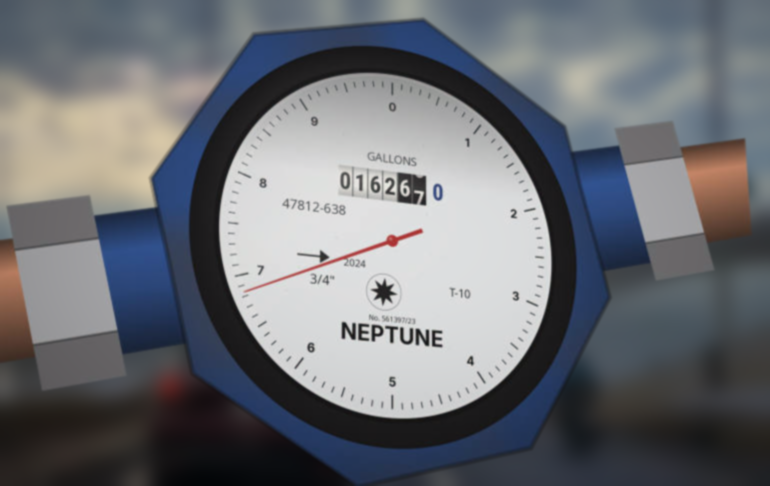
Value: value=162666.8 unit=gal
